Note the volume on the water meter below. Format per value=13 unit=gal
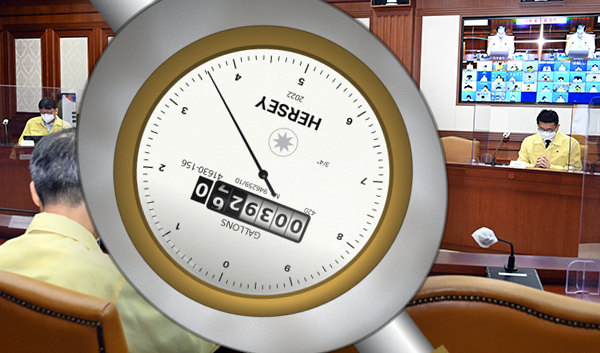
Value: value=39263.6 unit=gal
